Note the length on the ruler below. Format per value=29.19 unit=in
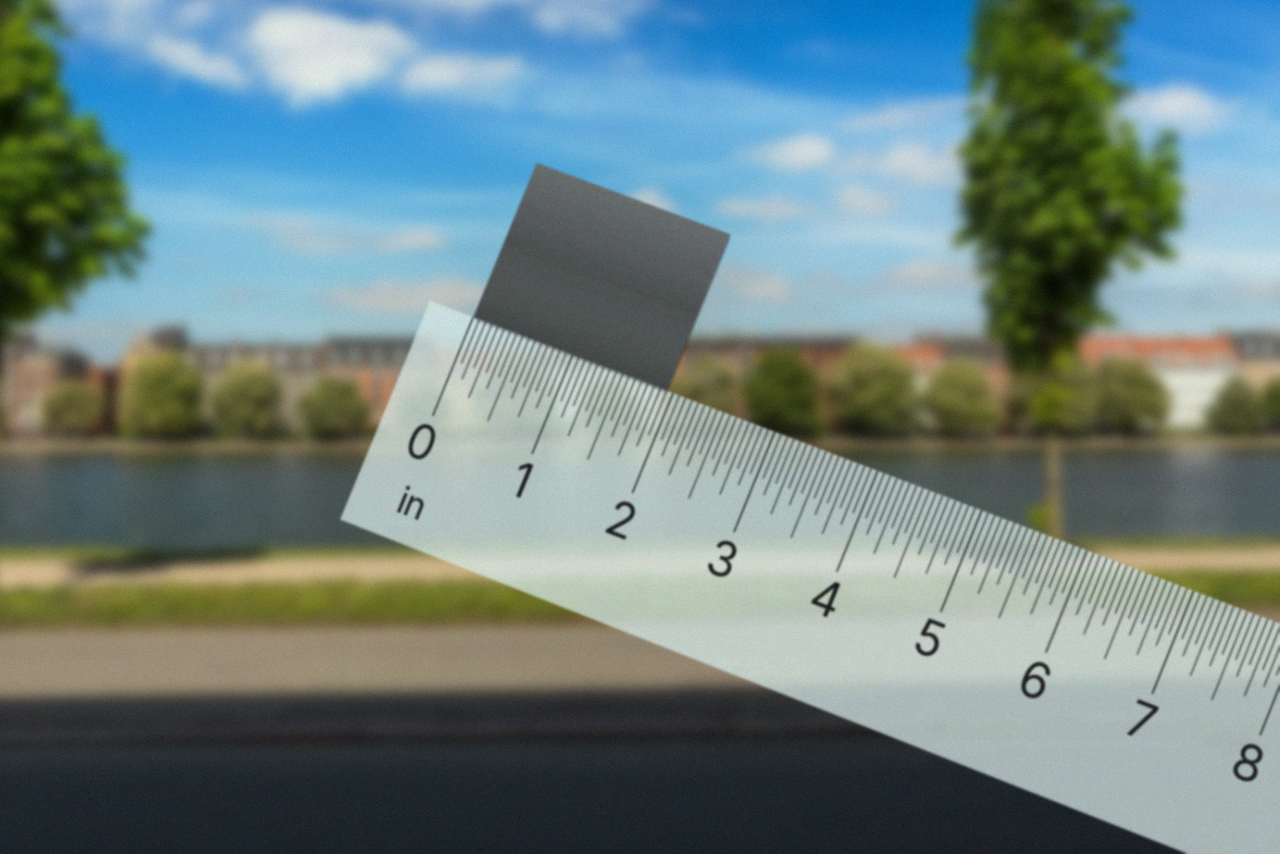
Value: value=1.9375 unit=in
